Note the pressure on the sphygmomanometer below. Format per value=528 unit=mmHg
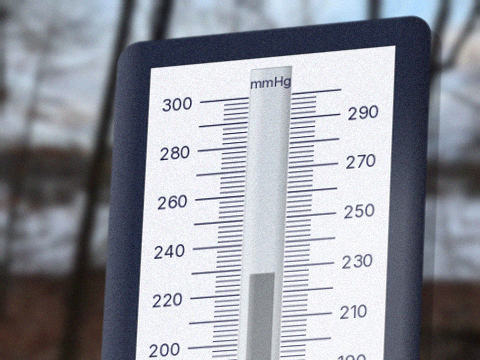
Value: value=228 unit=mmHg
